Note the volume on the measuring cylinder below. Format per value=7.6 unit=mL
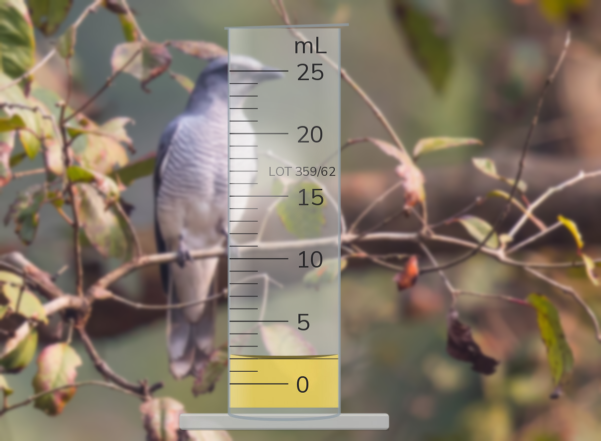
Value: value=2 unit=mL
